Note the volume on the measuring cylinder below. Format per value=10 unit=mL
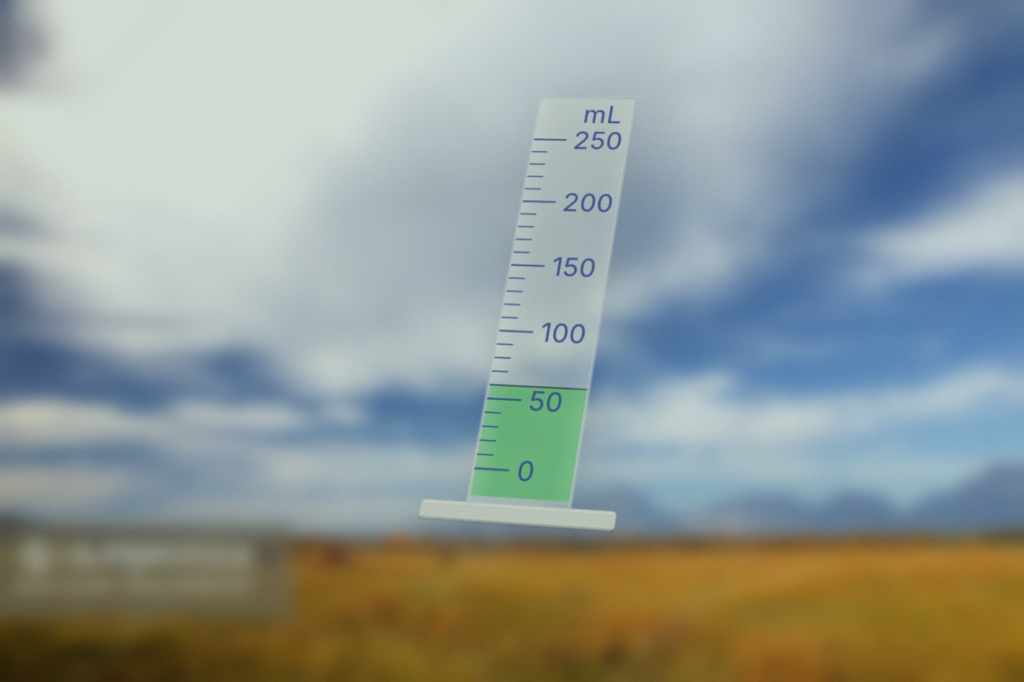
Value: value=60 unit=mL
